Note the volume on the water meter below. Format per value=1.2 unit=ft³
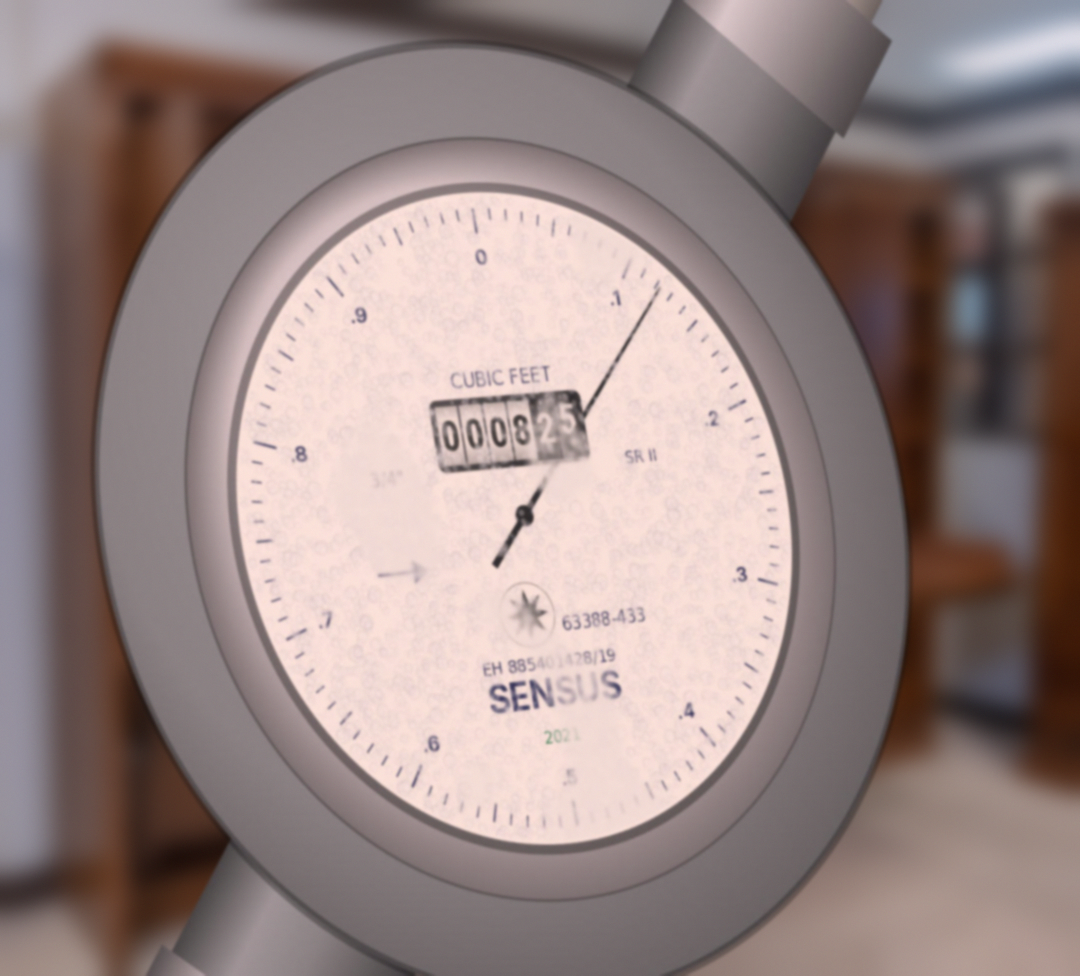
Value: value=825.12 unit=ft³
